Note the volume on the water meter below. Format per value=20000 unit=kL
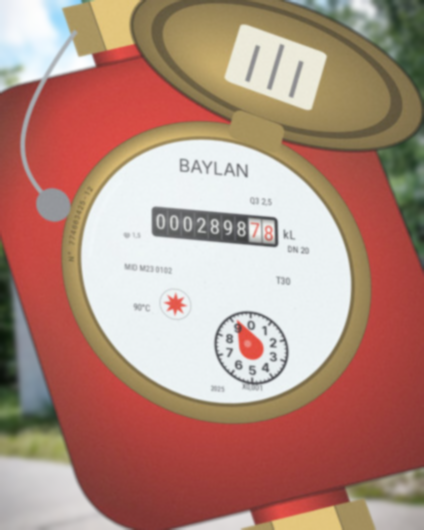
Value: value=2898.779 unit=kL
